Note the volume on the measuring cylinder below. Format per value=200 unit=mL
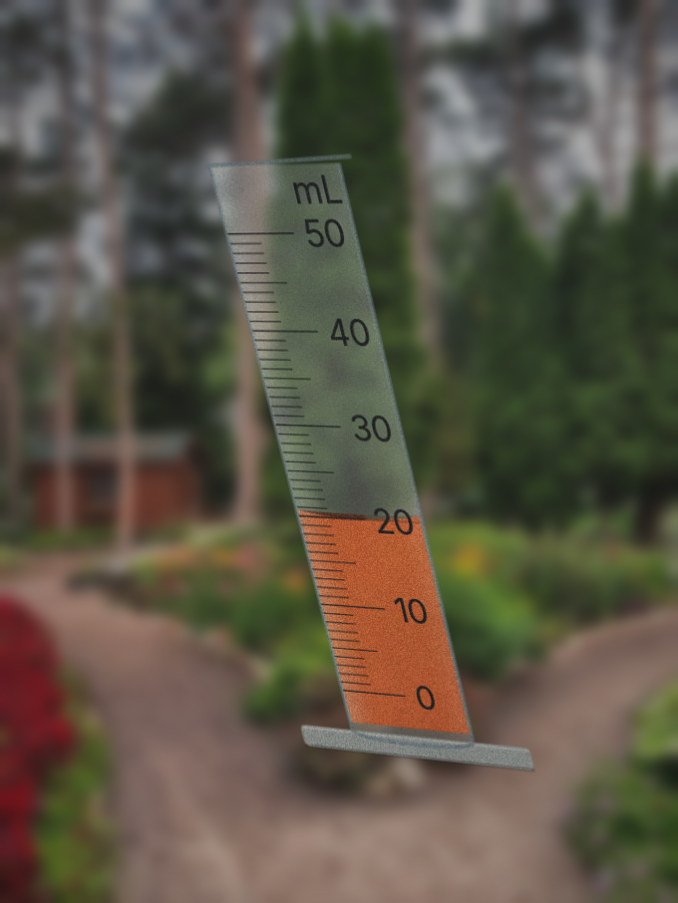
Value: value=20 unit=mL
